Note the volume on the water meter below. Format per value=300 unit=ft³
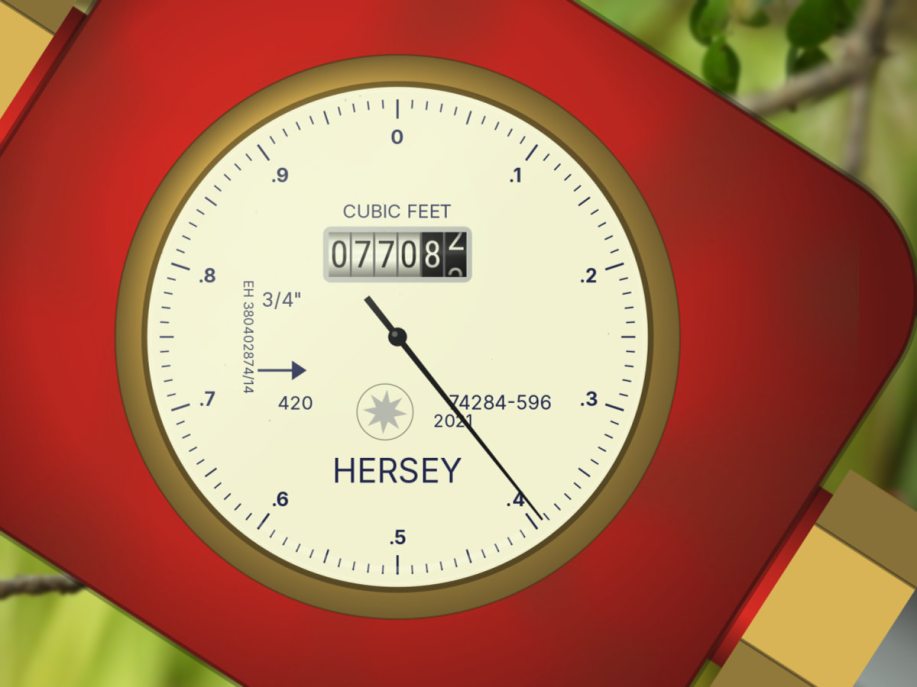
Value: value=77082.39 unit=ft³
